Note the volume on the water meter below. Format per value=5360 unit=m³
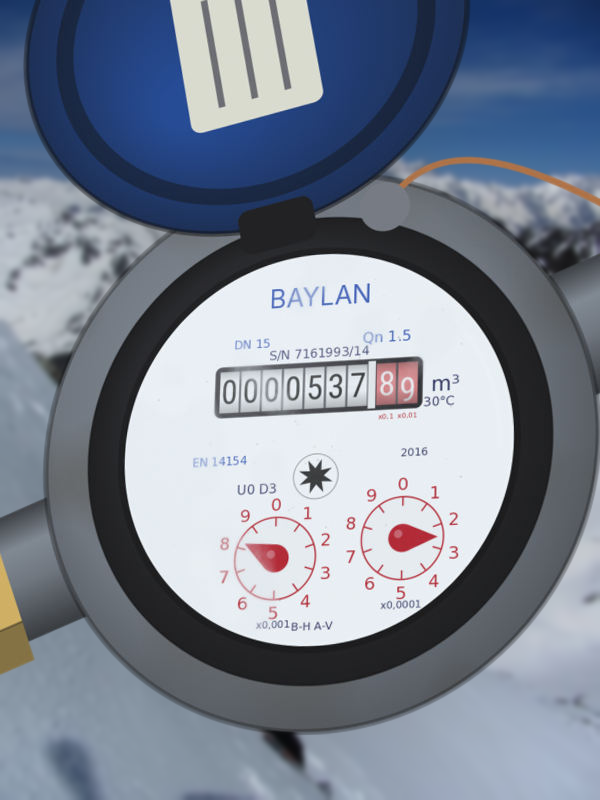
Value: value=537.8882 unit=m³
